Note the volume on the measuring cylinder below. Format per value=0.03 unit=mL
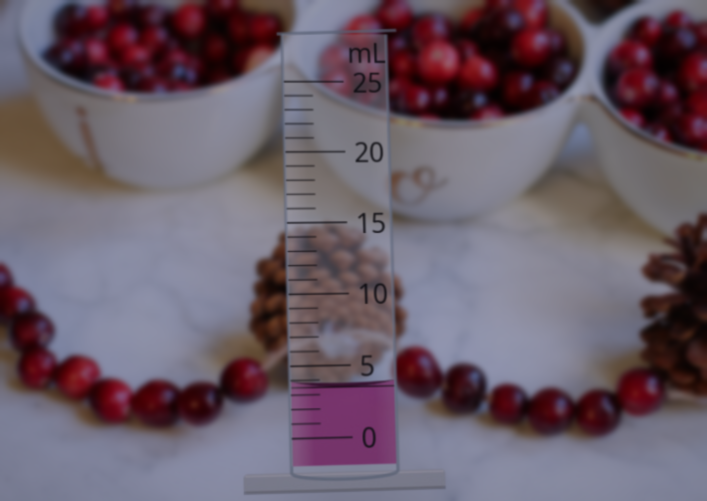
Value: value=3.5 unit=mL
